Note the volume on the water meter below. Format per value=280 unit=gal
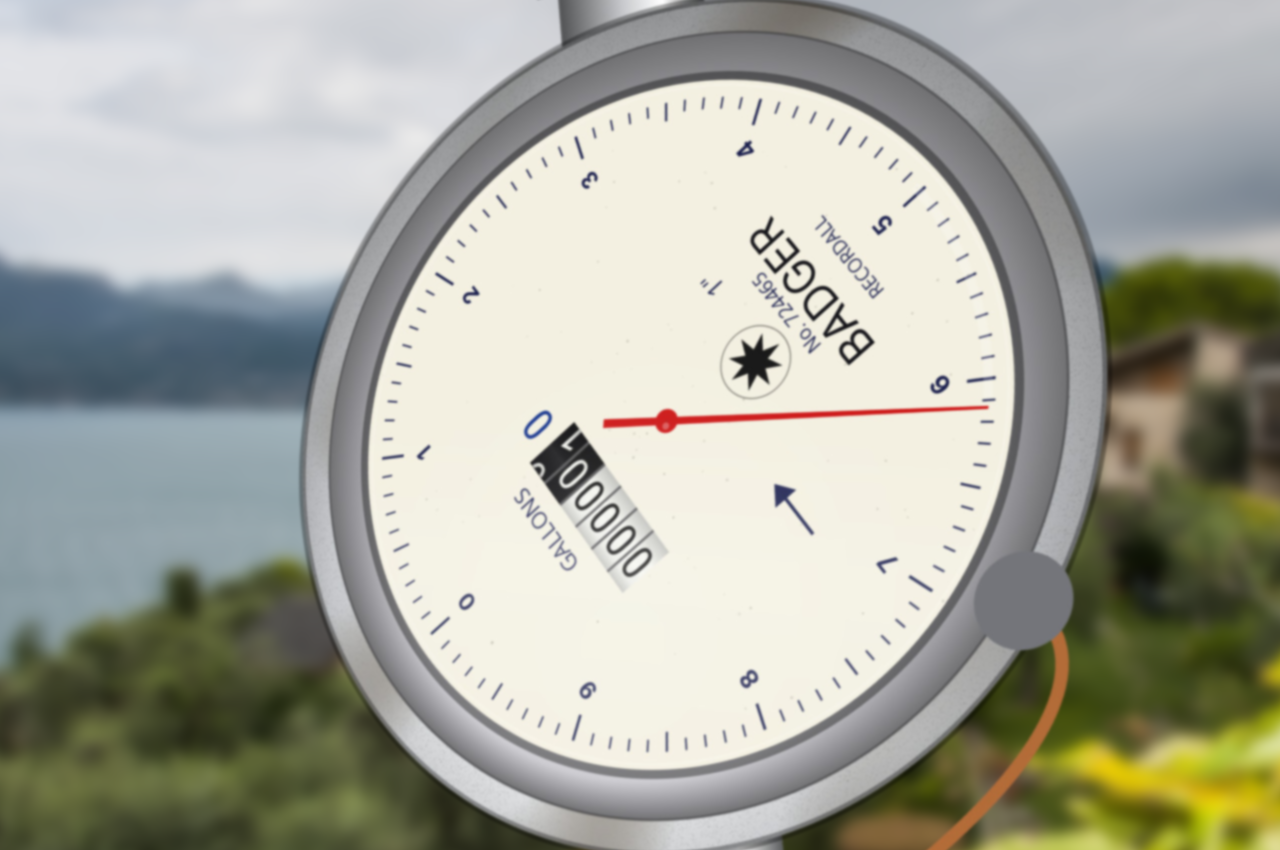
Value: value=6.1 unit=gal
